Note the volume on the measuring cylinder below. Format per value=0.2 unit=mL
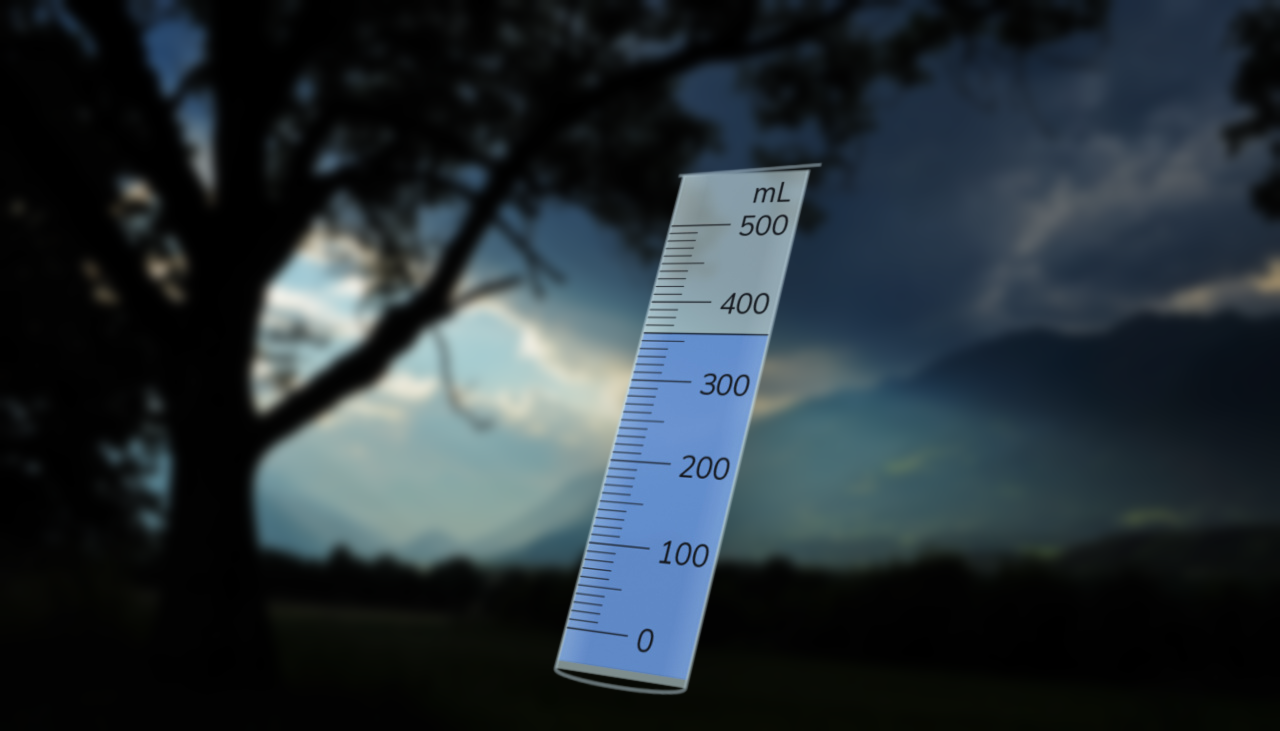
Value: value=360 unit=mL
